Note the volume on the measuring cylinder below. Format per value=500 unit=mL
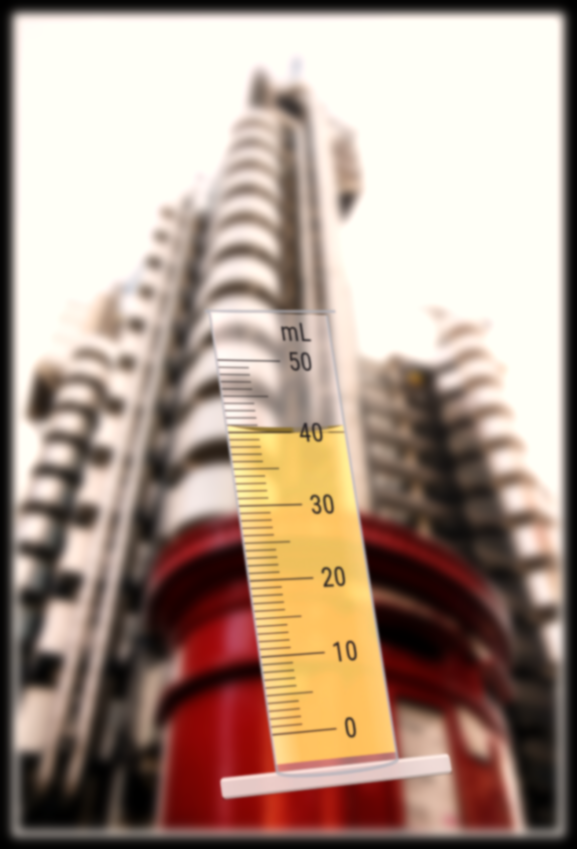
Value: value=40 unit=mL
